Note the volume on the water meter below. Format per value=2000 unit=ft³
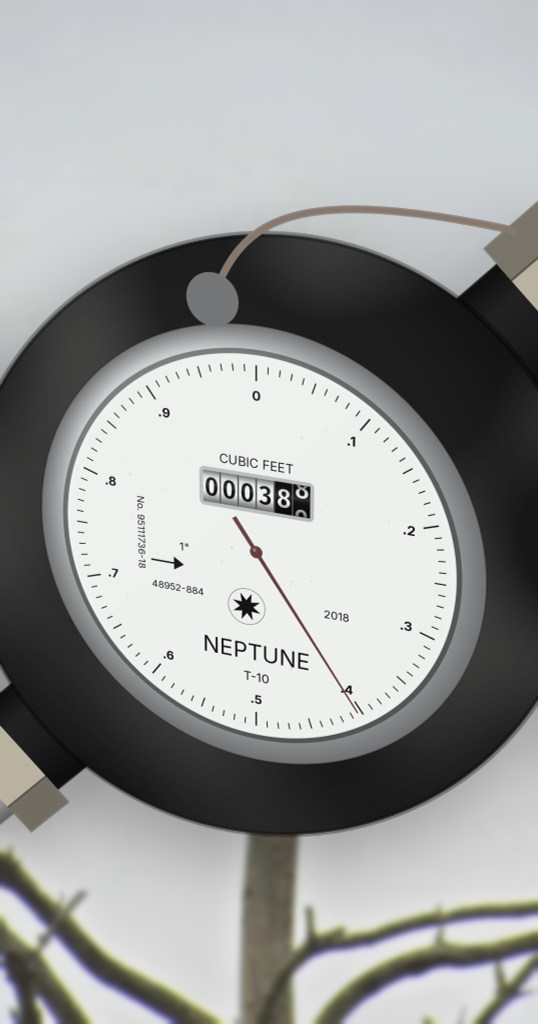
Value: value=388.40 unit=ft³
